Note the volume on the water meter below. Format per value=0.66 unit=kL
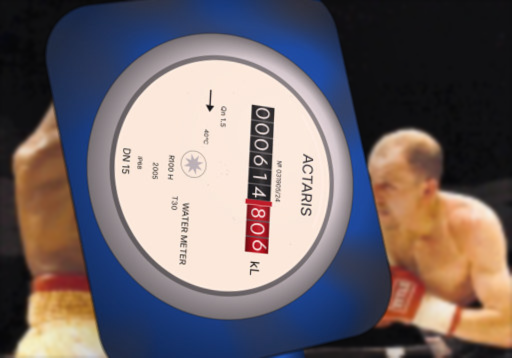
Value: value=614.806 unit=kL
